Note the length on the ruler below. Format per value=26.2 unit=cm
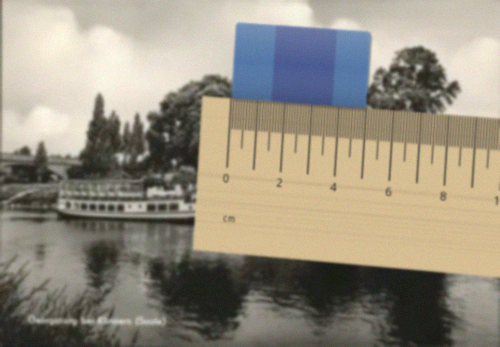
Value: value=5 unit=cm
